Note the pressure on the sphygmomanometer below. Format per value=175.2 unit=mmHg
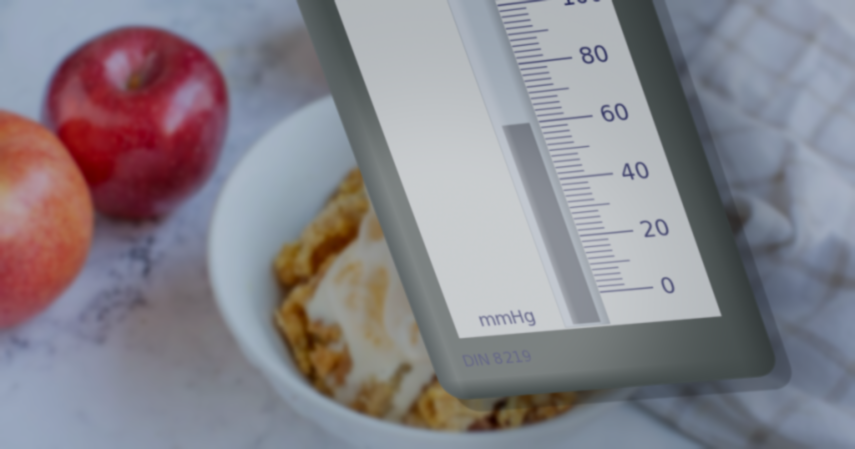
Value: value=60 unit=mmHg
